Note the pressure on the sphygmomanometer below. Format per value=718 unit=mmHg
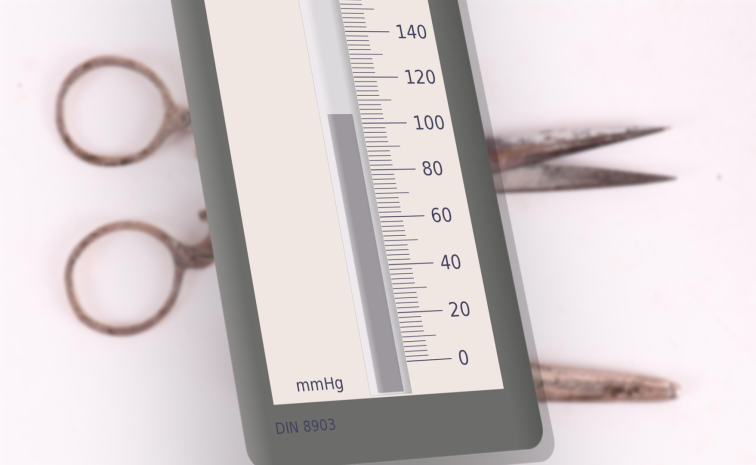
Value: value=104 unit=mmHg
